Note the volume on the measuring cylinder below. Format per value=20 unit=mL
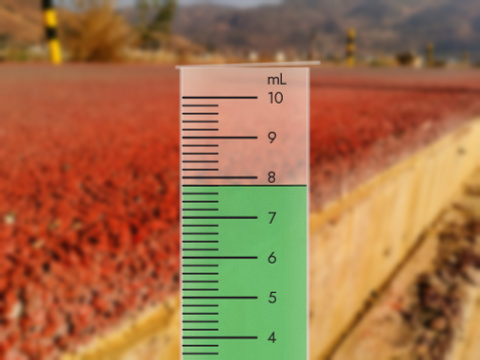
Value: value=7.8 unit=mL
